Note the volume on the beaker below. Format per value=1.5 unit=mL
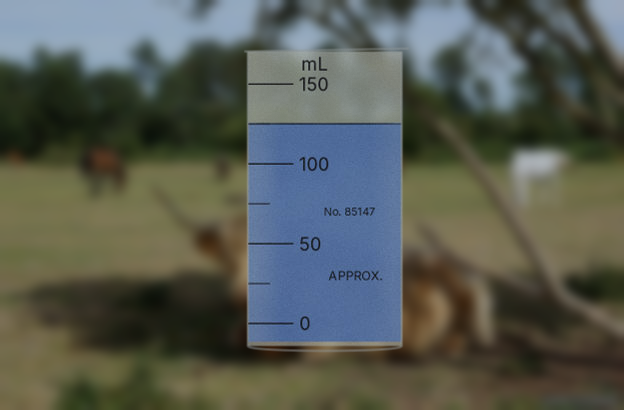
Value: value=125 unit=mL
